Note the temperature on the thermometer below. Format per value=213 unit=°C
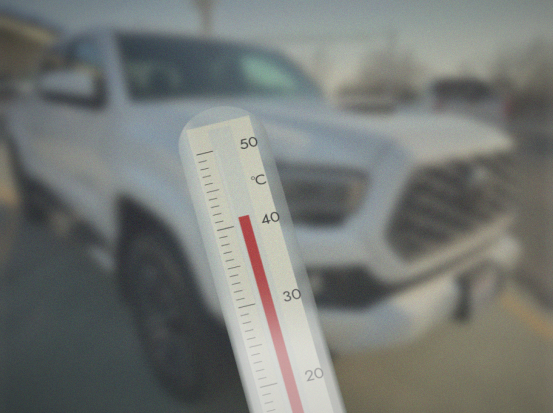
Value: value=41 unit=°C
